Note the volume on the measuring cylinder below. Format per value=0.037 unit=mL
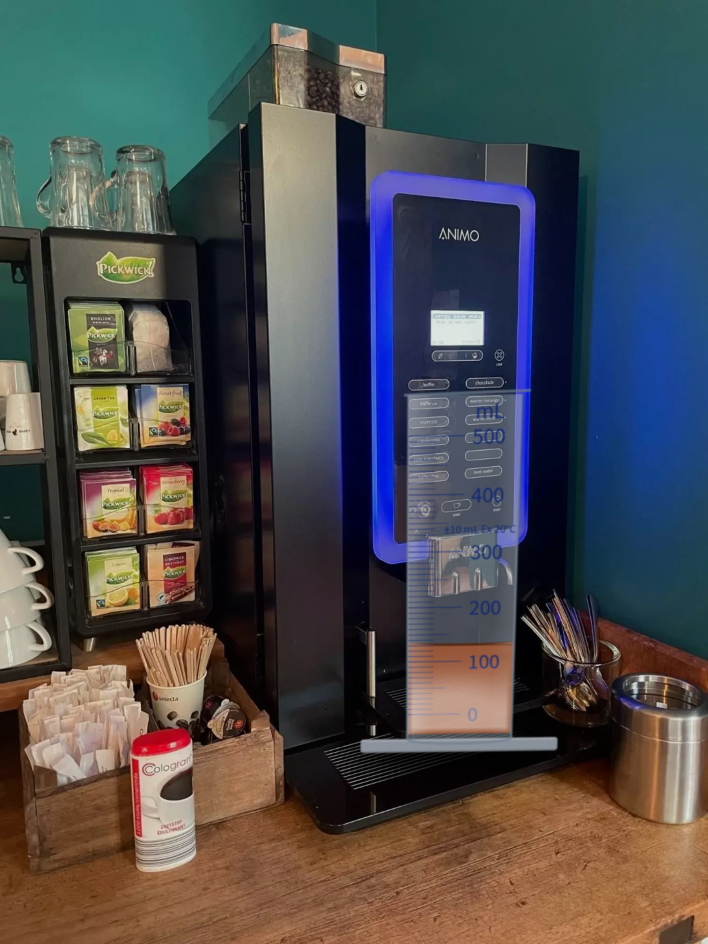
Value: value=130 unit=mL
